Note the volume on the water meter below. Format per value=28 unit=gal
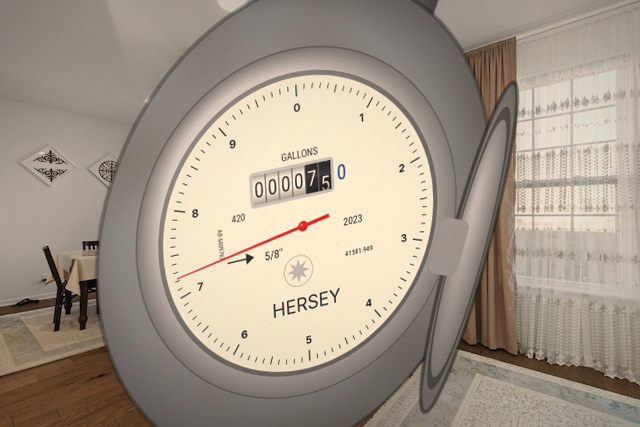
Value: value=747.2 unit=gal
